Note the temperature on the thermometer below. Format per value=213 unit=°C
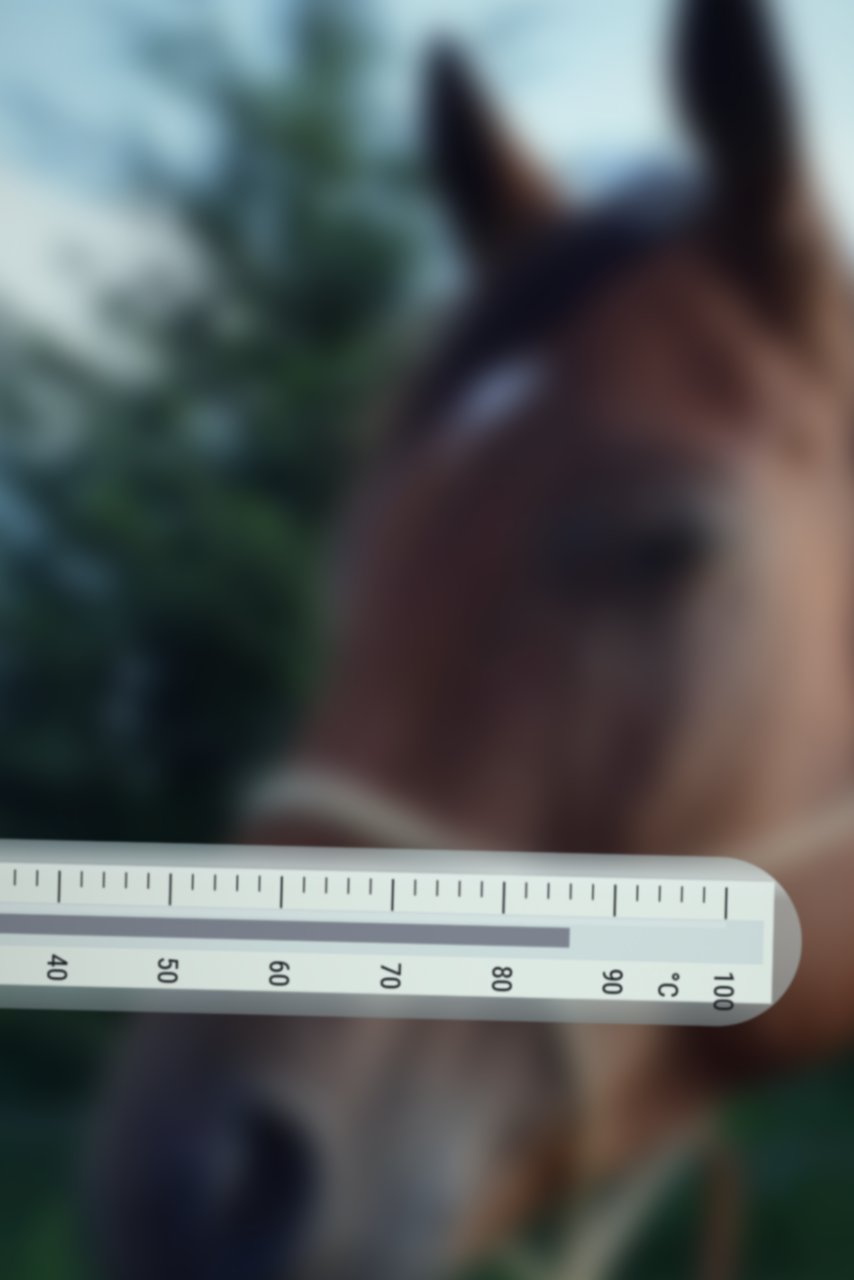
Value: value=86 unit=°C
